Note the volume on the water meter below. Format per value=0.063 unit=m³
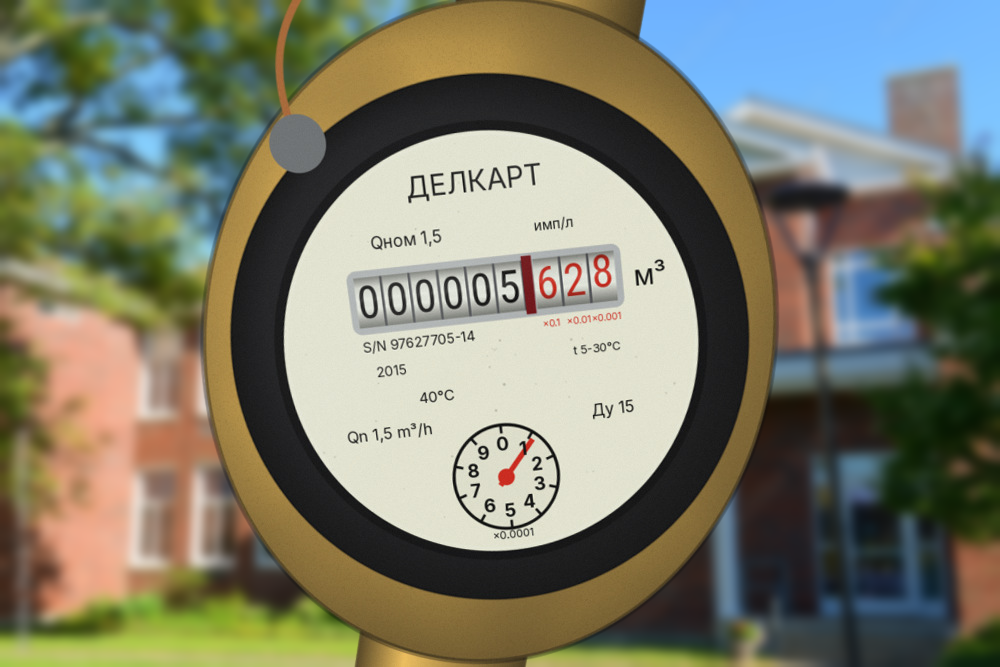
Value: value=5.6281 unit=m³
